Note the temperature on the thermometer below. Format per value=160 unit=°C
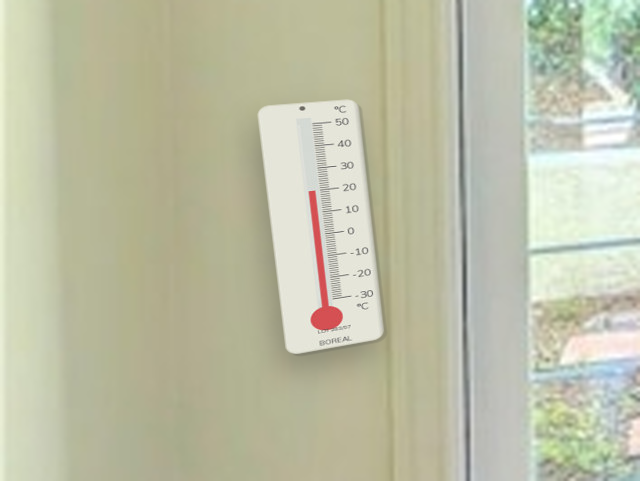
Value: value=20 unit=°C
